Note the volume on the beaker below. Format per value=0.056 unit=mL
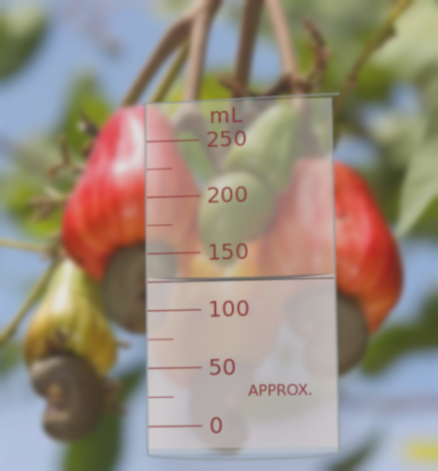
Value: value=125 unit=mL
